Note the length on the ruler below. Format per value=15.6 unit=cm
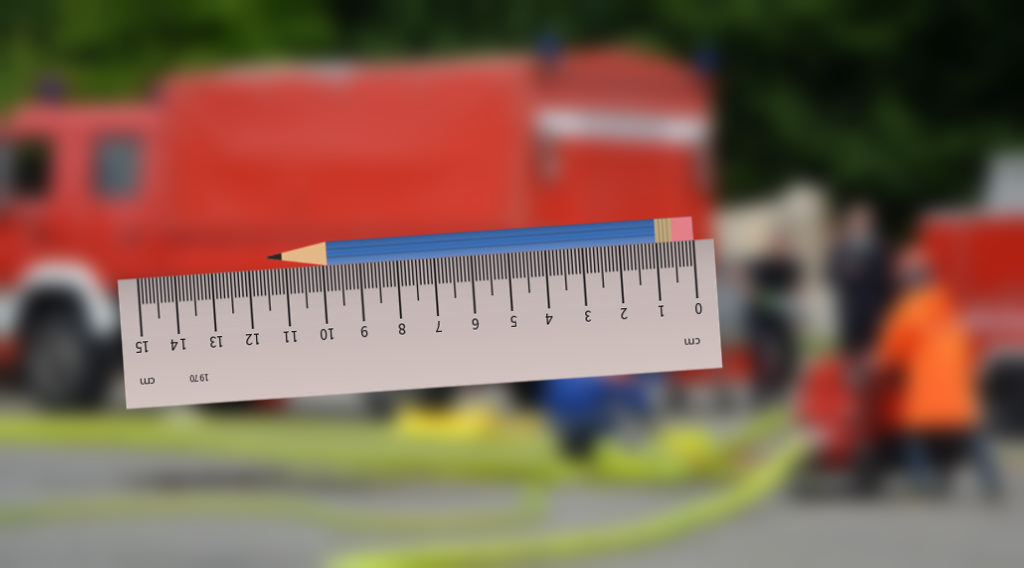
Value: value=11.5 unit=cm
